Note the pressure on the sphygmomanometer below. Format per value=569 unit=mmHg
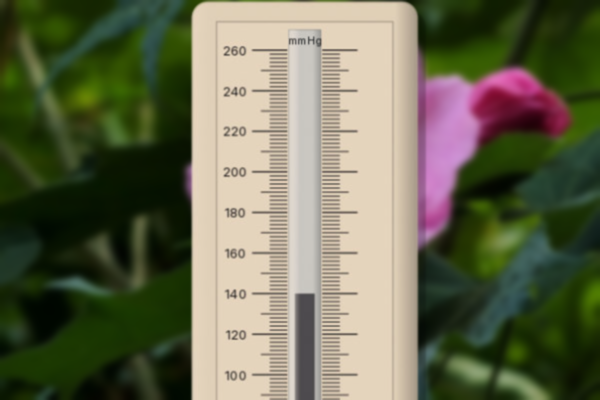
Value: value=140 unit=mmHg
